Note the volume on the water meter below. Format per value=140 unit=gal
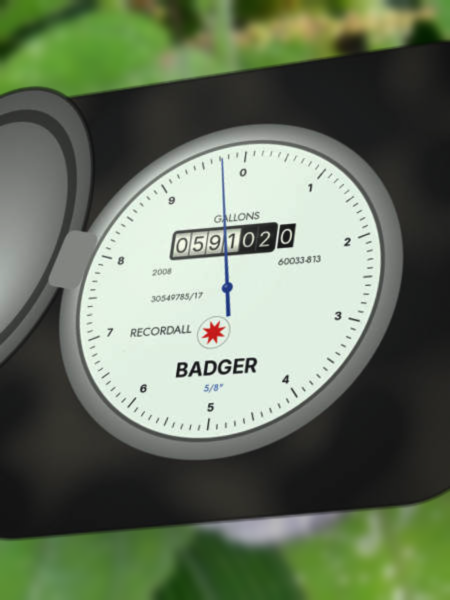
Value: value=591019.7 unit=gal
